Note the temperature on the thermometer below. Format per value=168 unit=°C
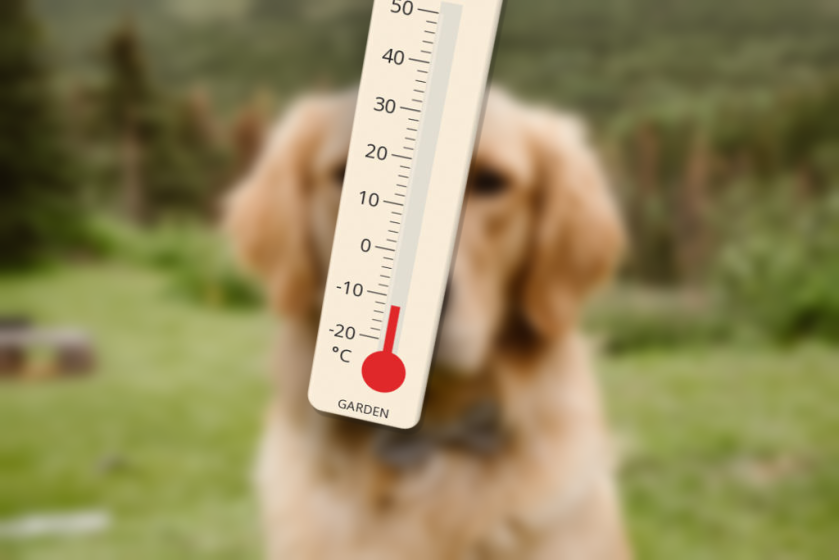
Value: value=-12 unit=°C
